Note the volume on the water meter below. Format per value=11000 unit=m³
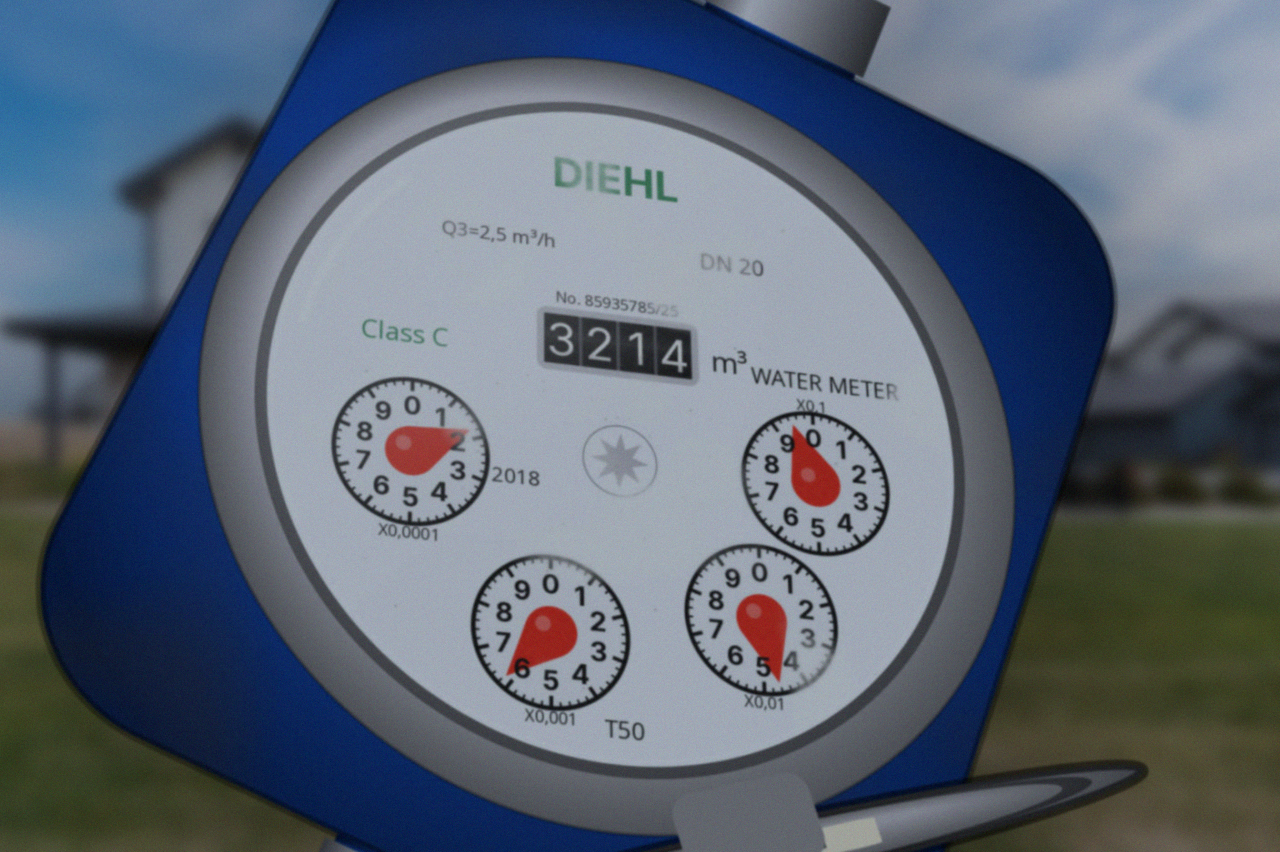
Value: value=3213.9461 unit=m³
